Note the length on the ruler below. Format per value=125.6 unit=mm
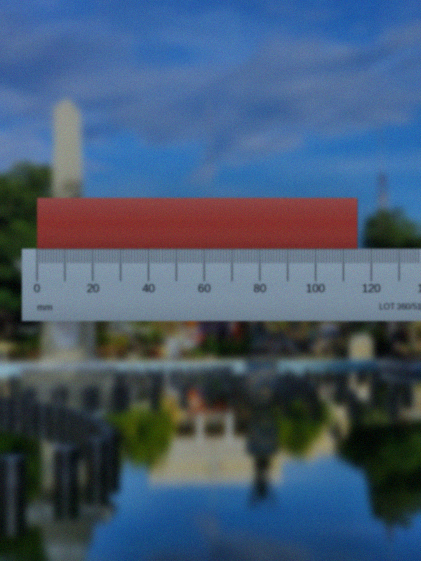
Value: value=115 unit=mm
